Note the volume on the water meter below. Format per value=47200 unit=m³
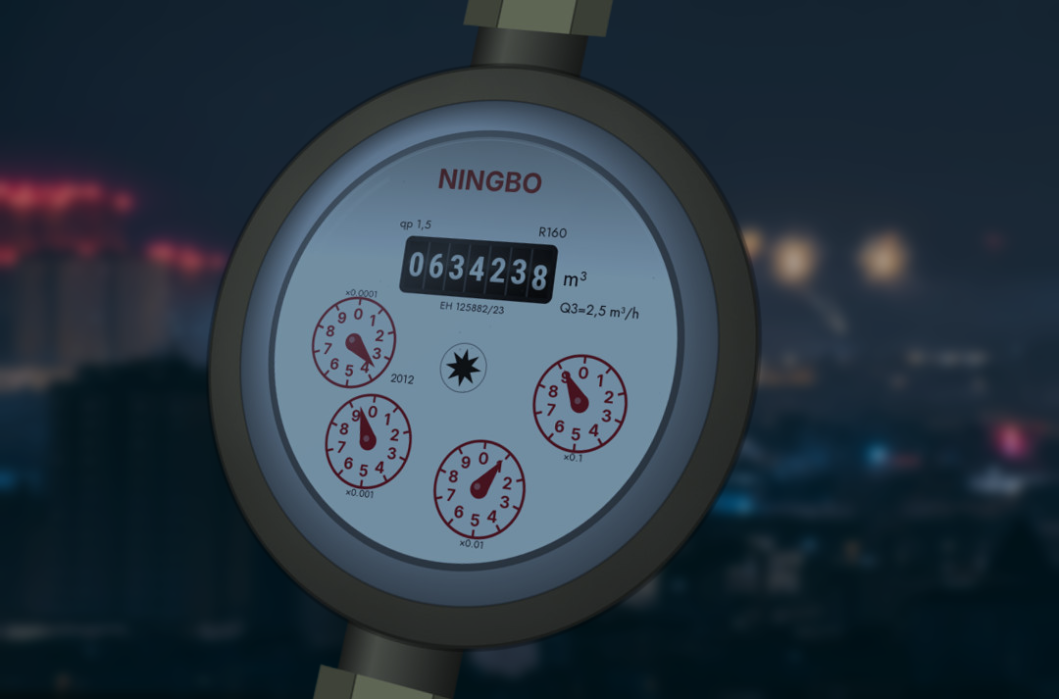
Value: value=634237.9093 unit=m³
